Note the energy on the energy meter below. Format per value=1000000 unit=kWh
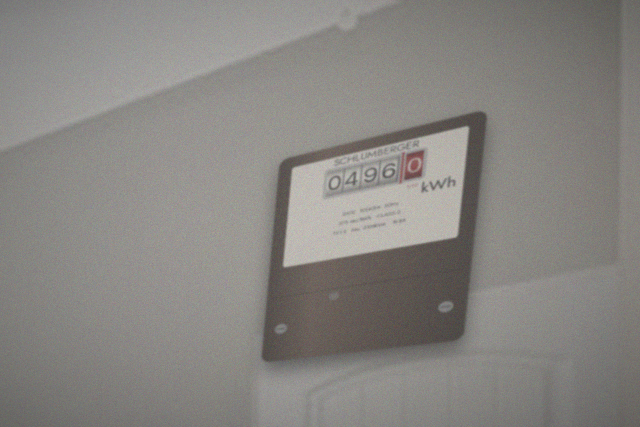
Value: value=496.0 unit=kWh
